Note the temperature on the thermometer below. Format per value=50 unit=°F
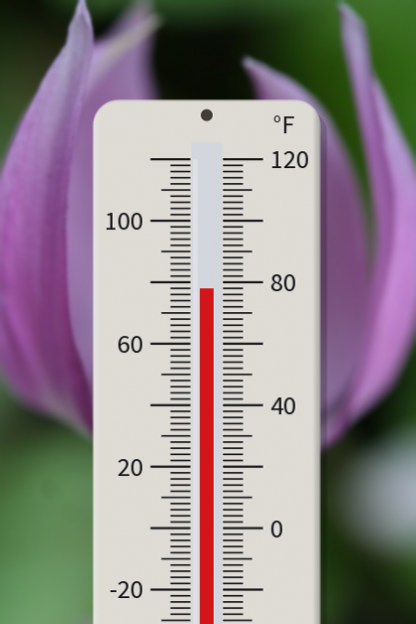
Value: value=78 unit=°F
